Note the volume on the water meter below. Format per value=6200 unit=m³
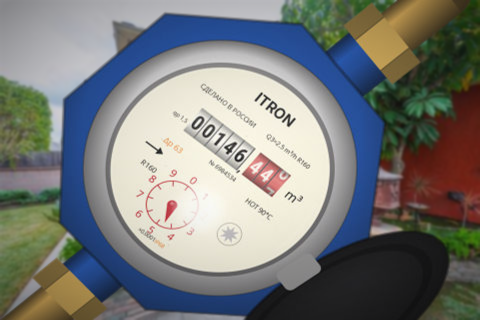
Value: value=146.4464 unit=m³
